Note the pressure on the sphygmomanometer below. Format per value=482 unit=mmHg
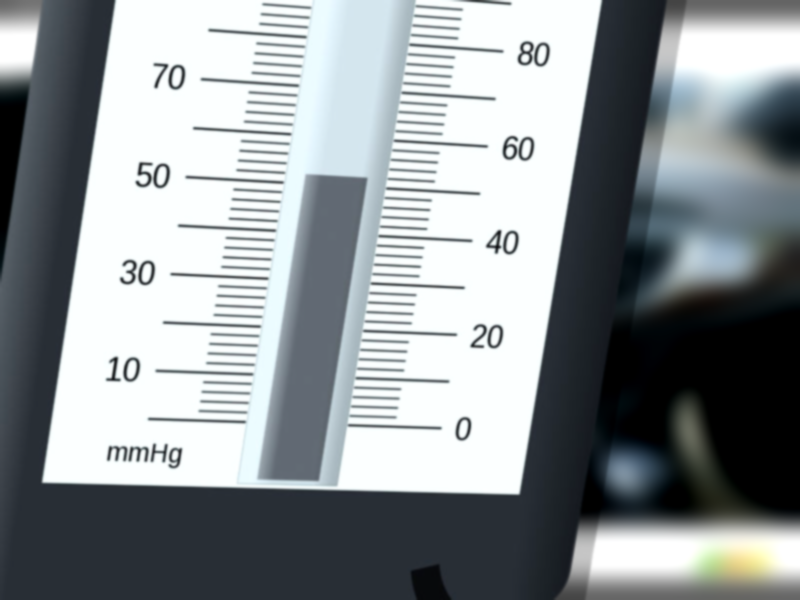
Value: value=52 unit=mmHg
